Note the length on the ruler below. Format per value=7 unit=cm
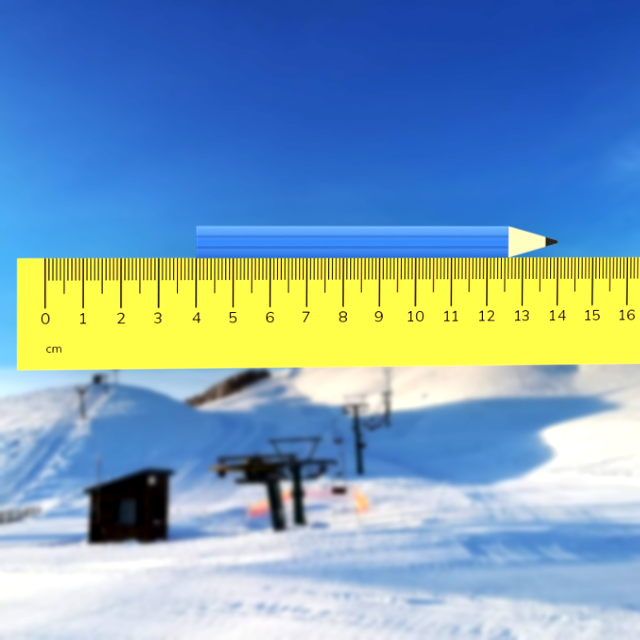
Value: value=10 unit=cm
